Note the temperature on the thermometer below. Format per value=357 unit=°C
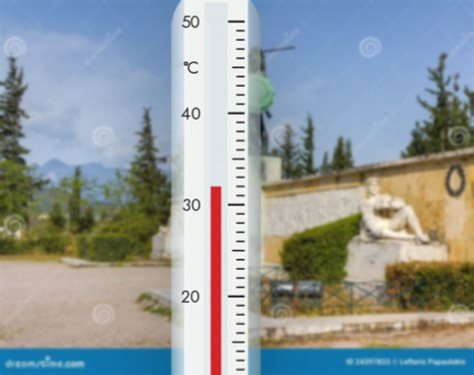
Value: value=32 unit=°C
